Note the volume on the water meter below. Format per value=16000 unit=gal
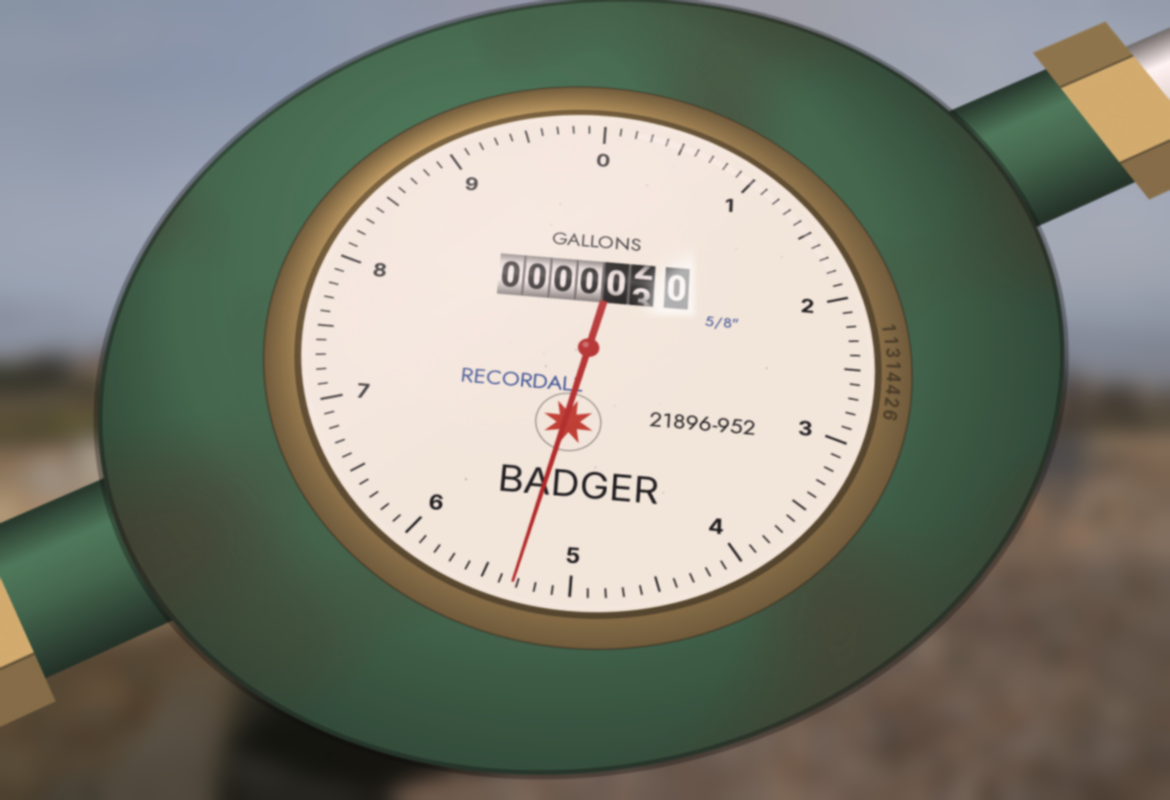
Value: value=25.3 unit=gal
